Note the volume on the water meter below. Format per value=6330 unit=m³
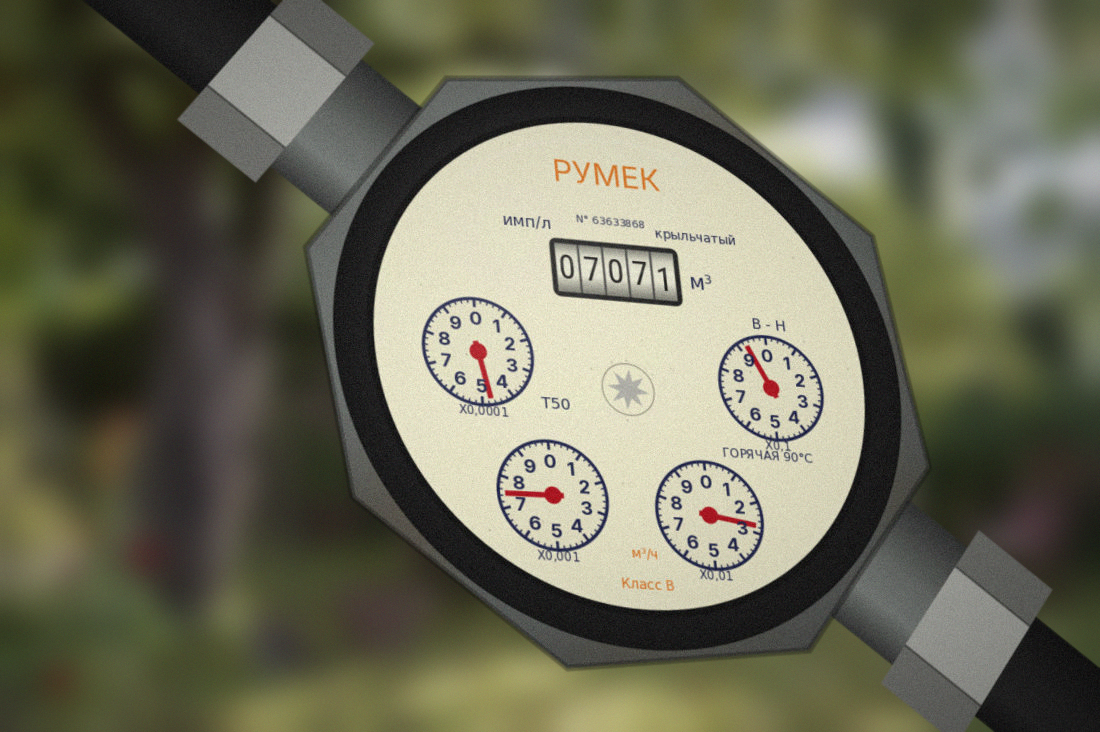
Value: value=7070.9274 unit=m³
